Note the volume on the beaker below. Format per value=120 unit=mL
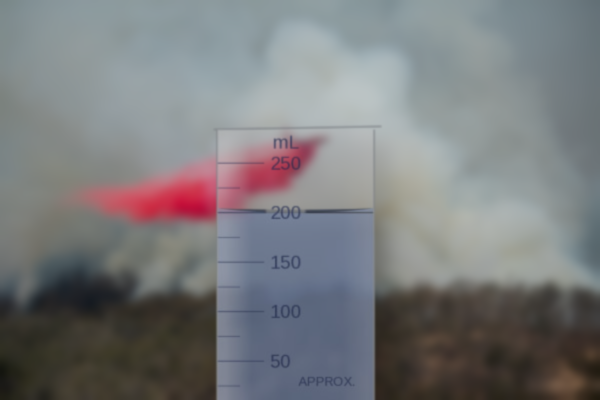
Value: value=200 unit=mL
